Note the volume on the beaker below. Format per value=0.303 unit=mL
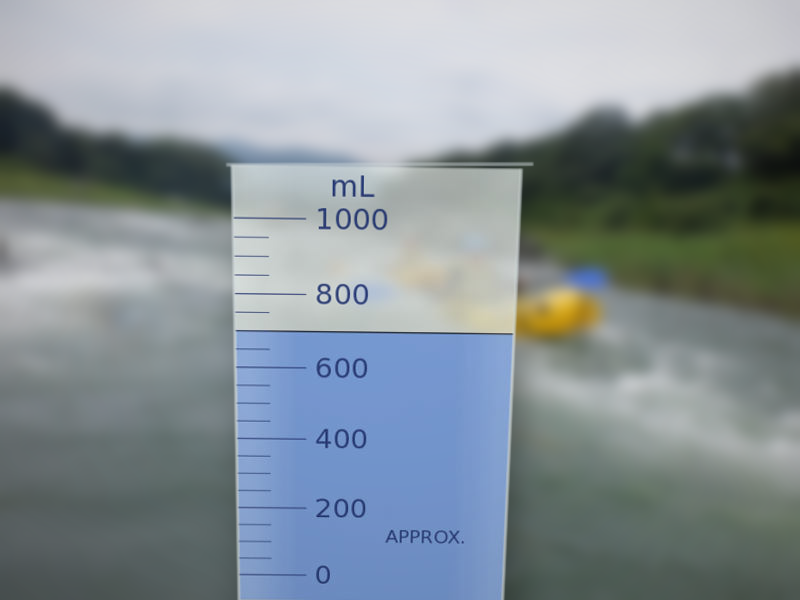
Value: value=700 unit=mL
